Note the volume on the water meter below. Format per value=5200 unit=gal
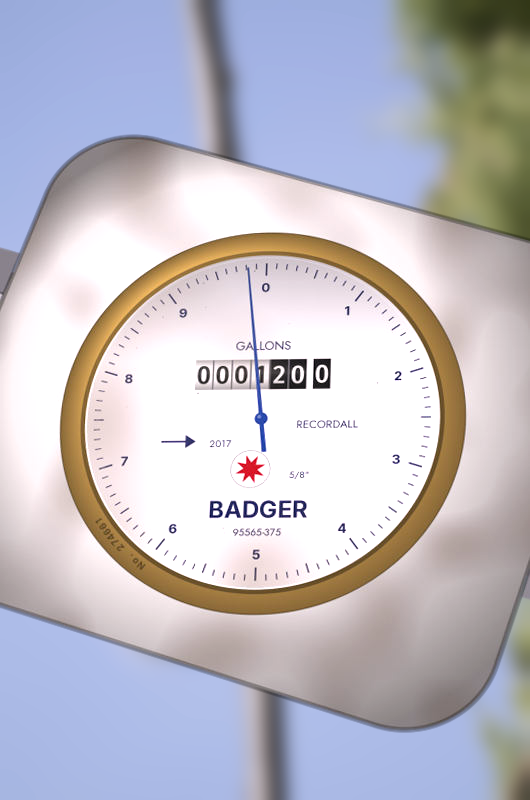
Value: value=1199.8 unit=gal
